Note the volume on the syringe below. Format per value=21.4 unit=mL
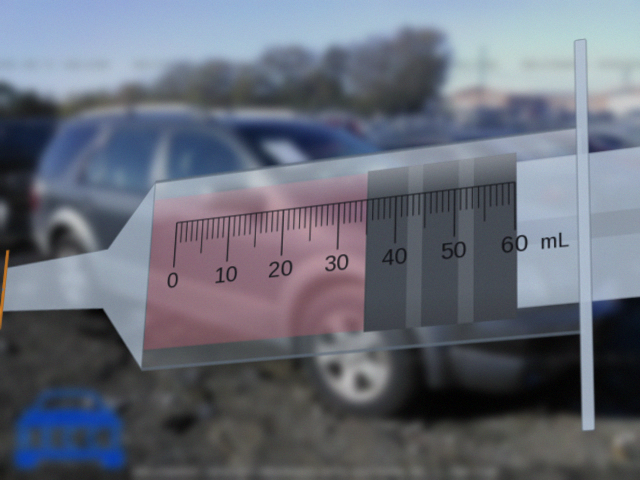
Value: value=35 unit=mL
